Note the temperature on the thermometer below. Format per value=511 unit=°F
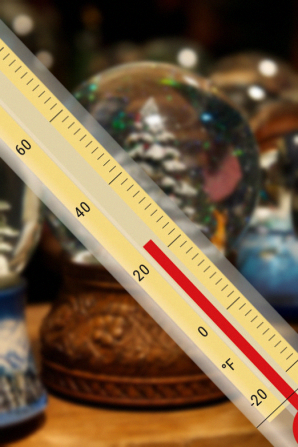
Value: value=24 unit=°F
